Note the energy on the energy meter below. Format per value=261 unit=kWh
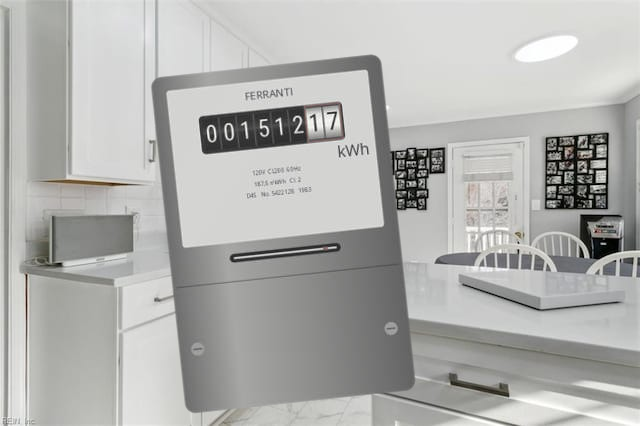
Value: value=1512.17 unit=kWh
